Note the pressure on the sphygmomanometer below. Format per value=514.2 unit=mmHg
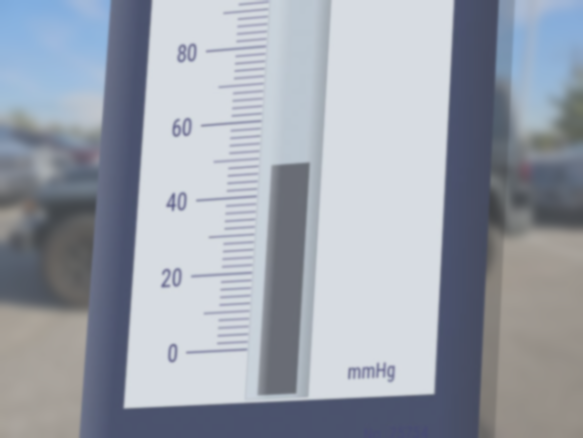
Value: value=48 unit=mmHg
